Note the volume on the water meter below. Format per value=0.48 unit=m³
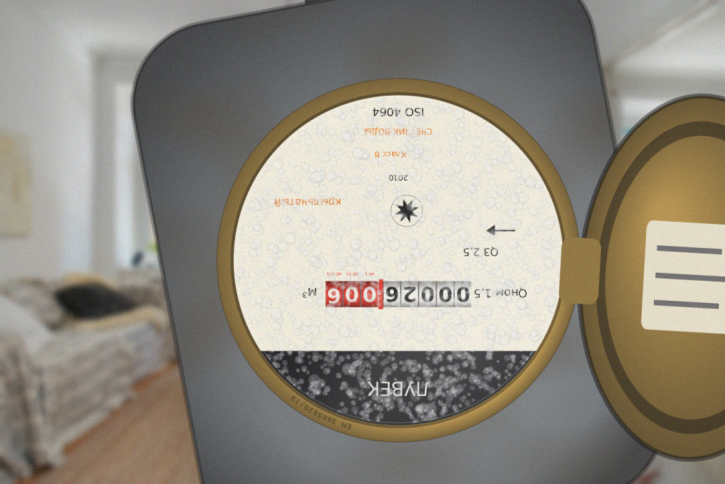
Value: value=26.006 unit=m³
